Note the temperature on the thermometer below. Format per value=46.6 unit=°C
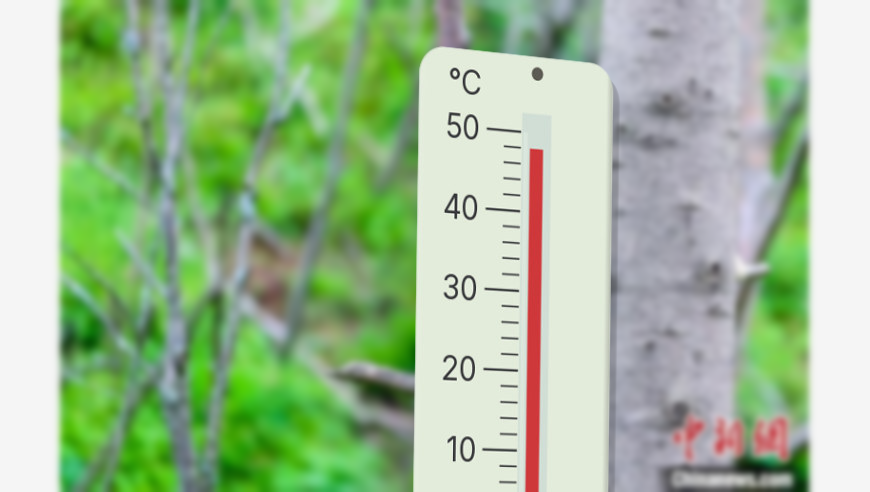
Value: value=48 unit=°C
